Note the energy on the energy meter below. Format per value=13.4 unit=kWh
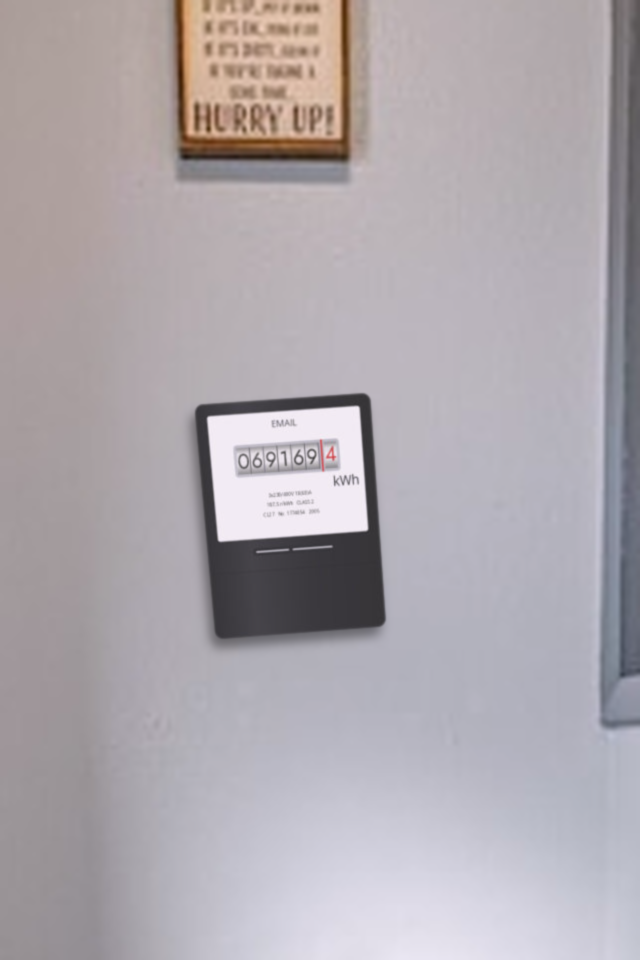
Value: value=69169.4 unit=kWh
